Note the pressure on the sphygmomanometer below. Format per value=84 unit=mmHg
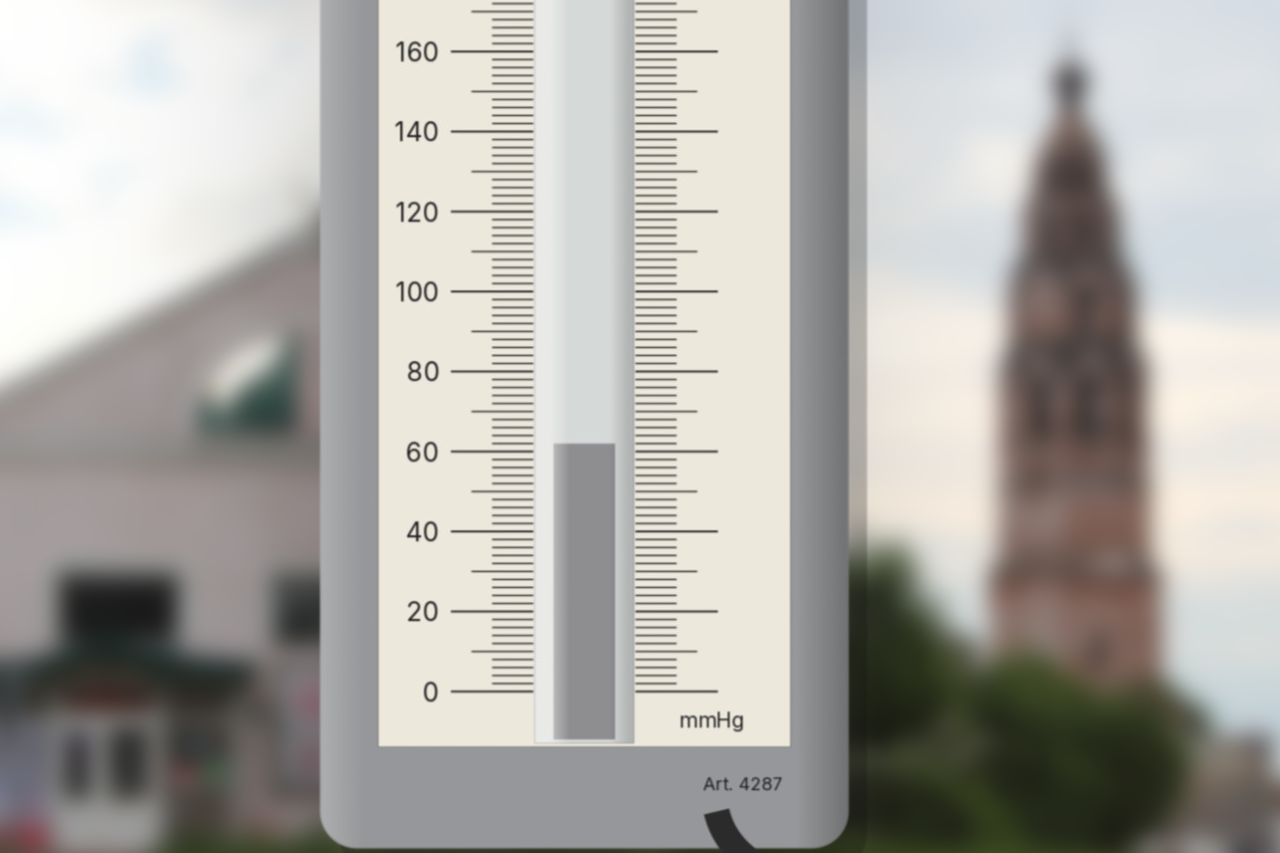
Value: value=62 unit=mmHg
